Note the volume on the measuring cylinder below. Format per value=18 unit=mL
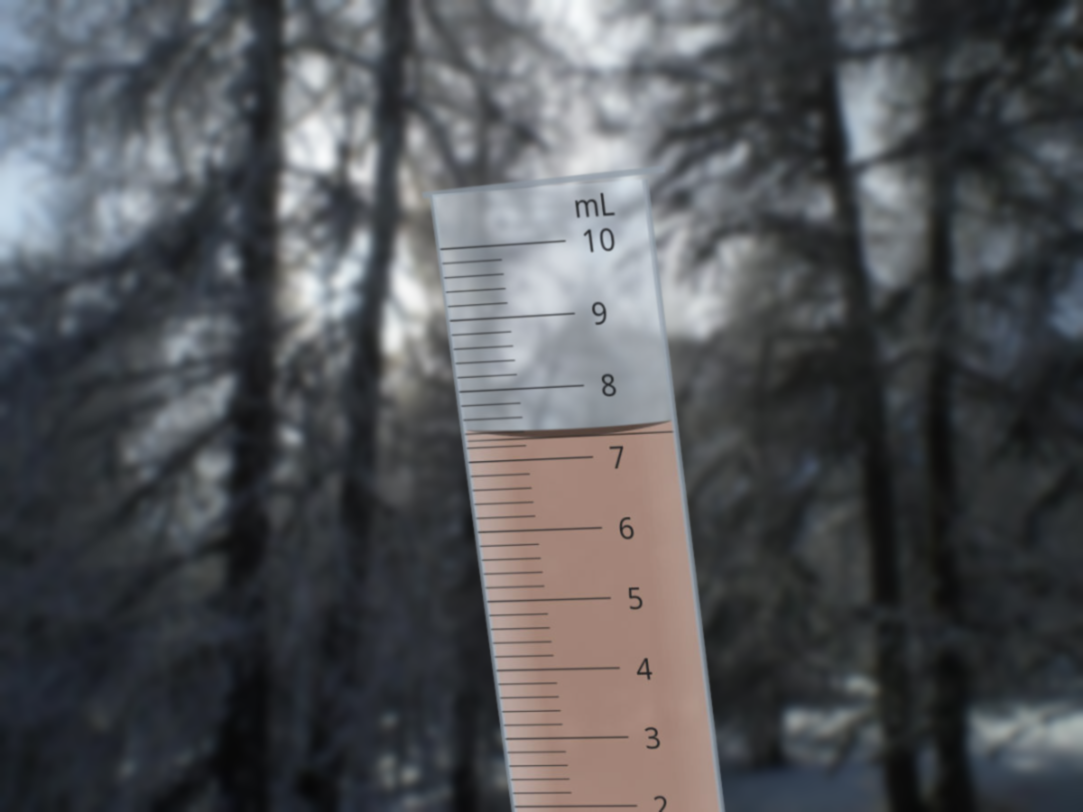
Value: value=7.3 unit=mL
